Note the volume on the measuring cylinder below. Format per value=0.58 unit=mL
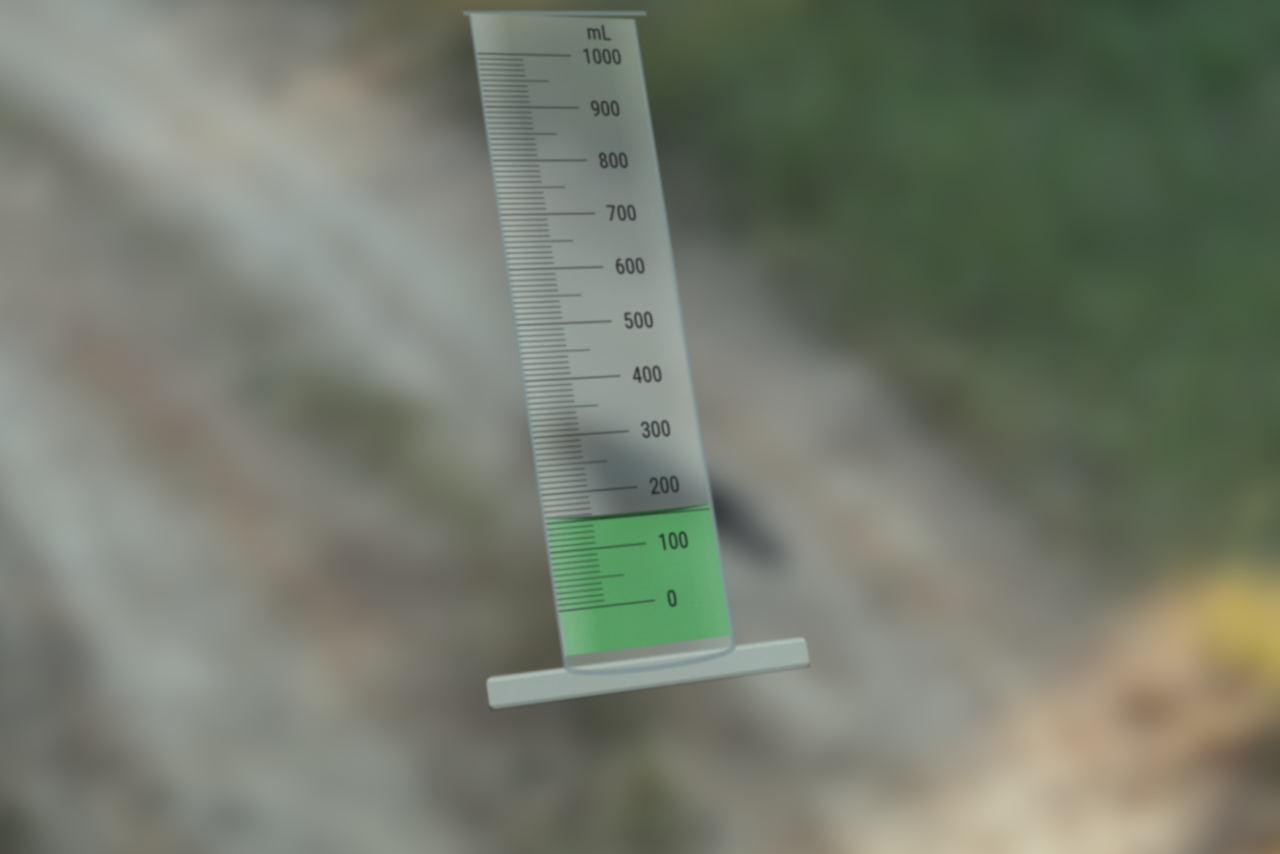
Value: value=150 unit=mL
